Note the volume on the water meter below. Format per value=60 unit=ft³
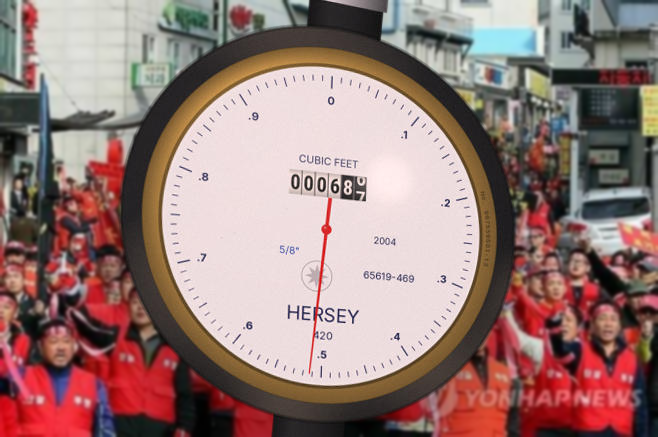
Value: value=686.51 unit=ft³
